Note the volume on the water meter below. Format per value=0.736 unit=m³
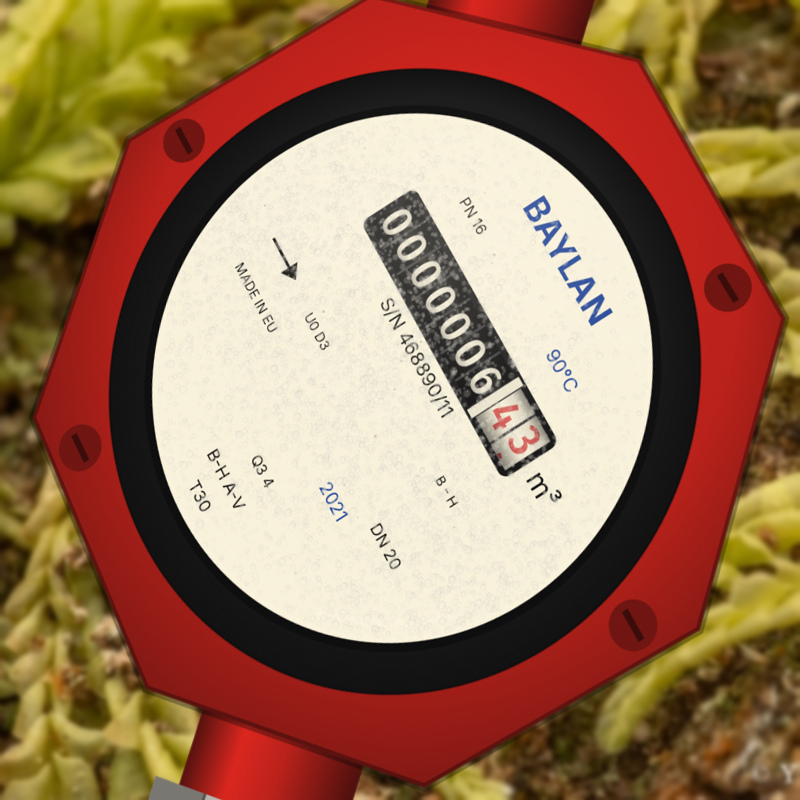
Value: value=6.43 unit=m³
